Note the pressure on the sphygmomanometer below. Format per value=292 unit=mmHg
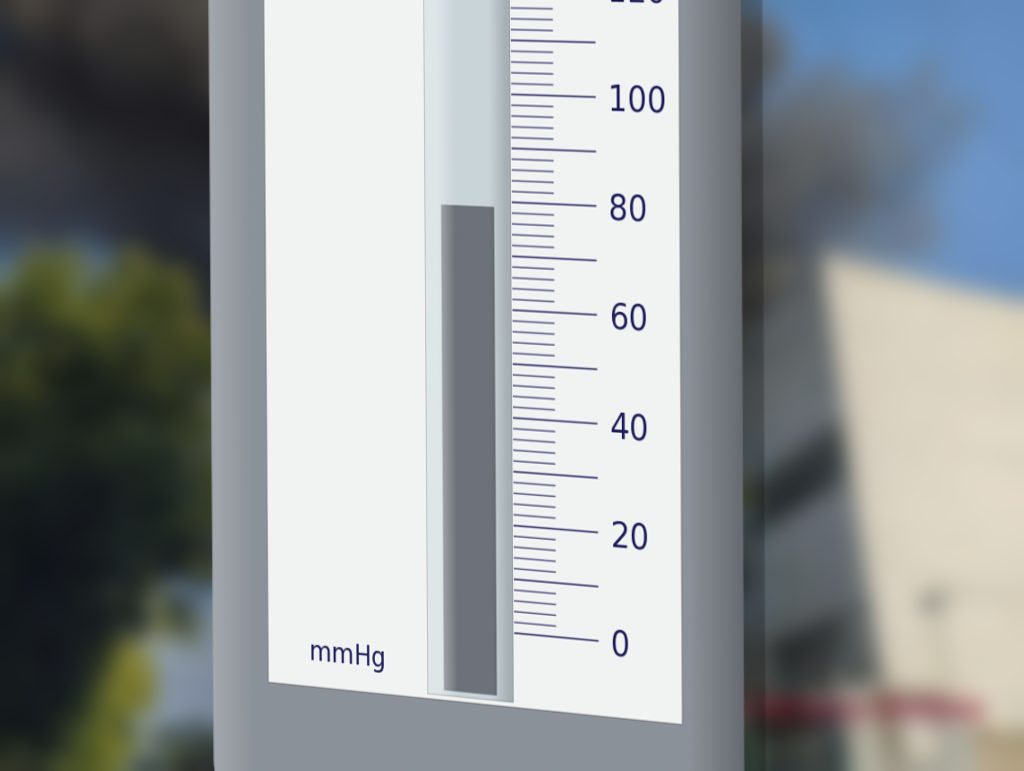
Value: value=79 unit=mmHg
